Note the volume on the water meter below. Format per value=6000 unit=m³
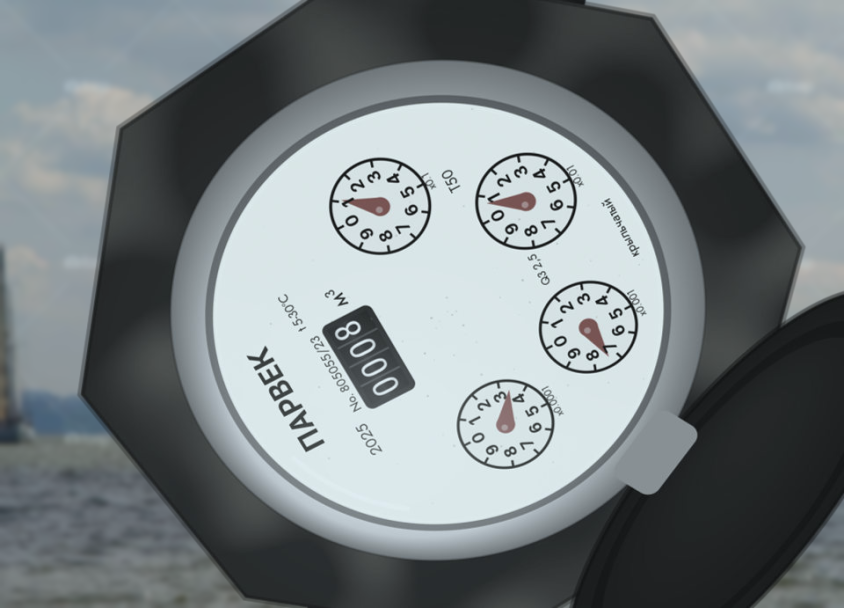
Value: value=8.1073 unit=m³
